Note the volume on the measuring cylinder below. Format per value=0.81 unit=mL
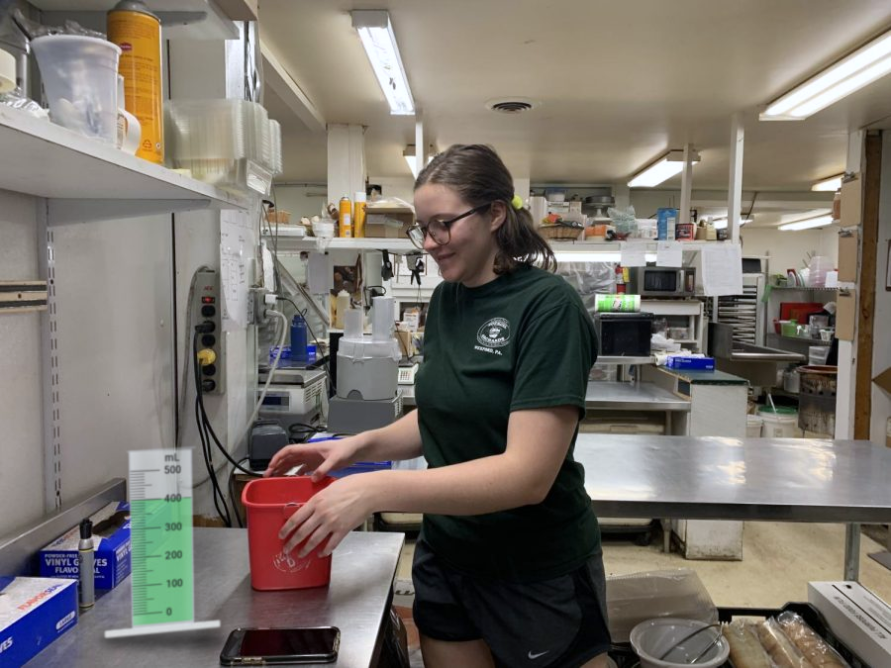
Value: value=400 unit=mL
